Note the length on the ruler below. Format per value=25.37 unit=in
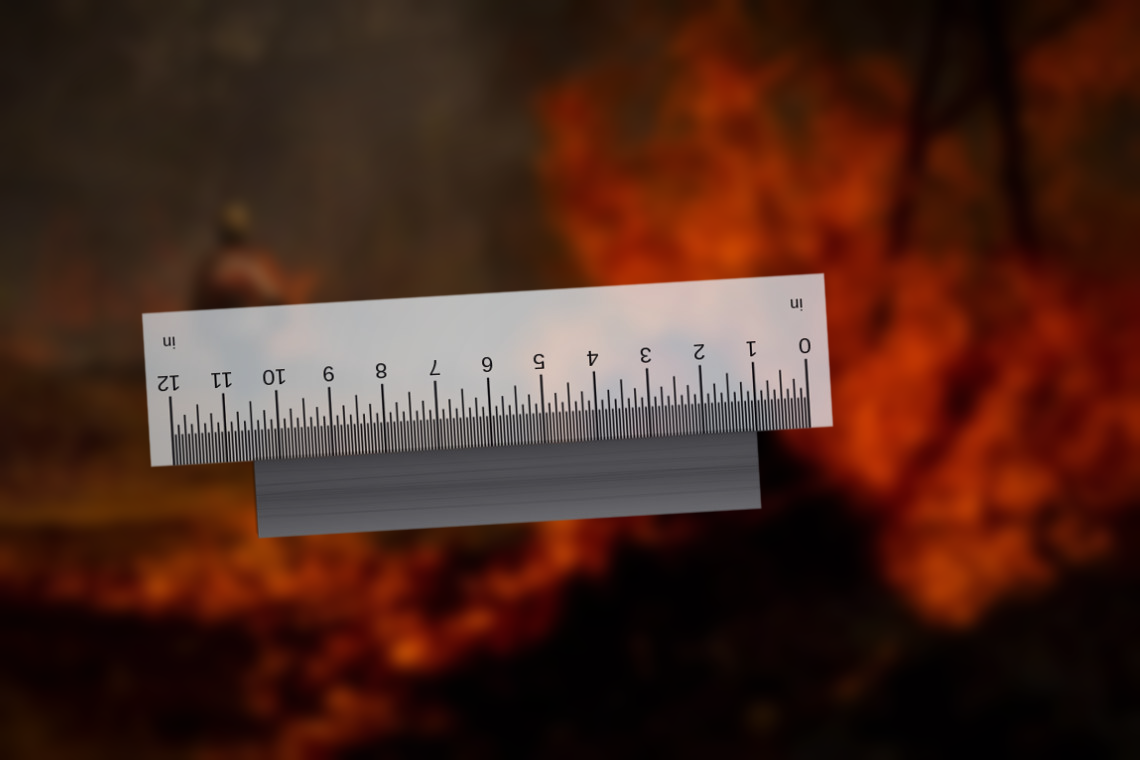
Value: value=9.5 unit=in
